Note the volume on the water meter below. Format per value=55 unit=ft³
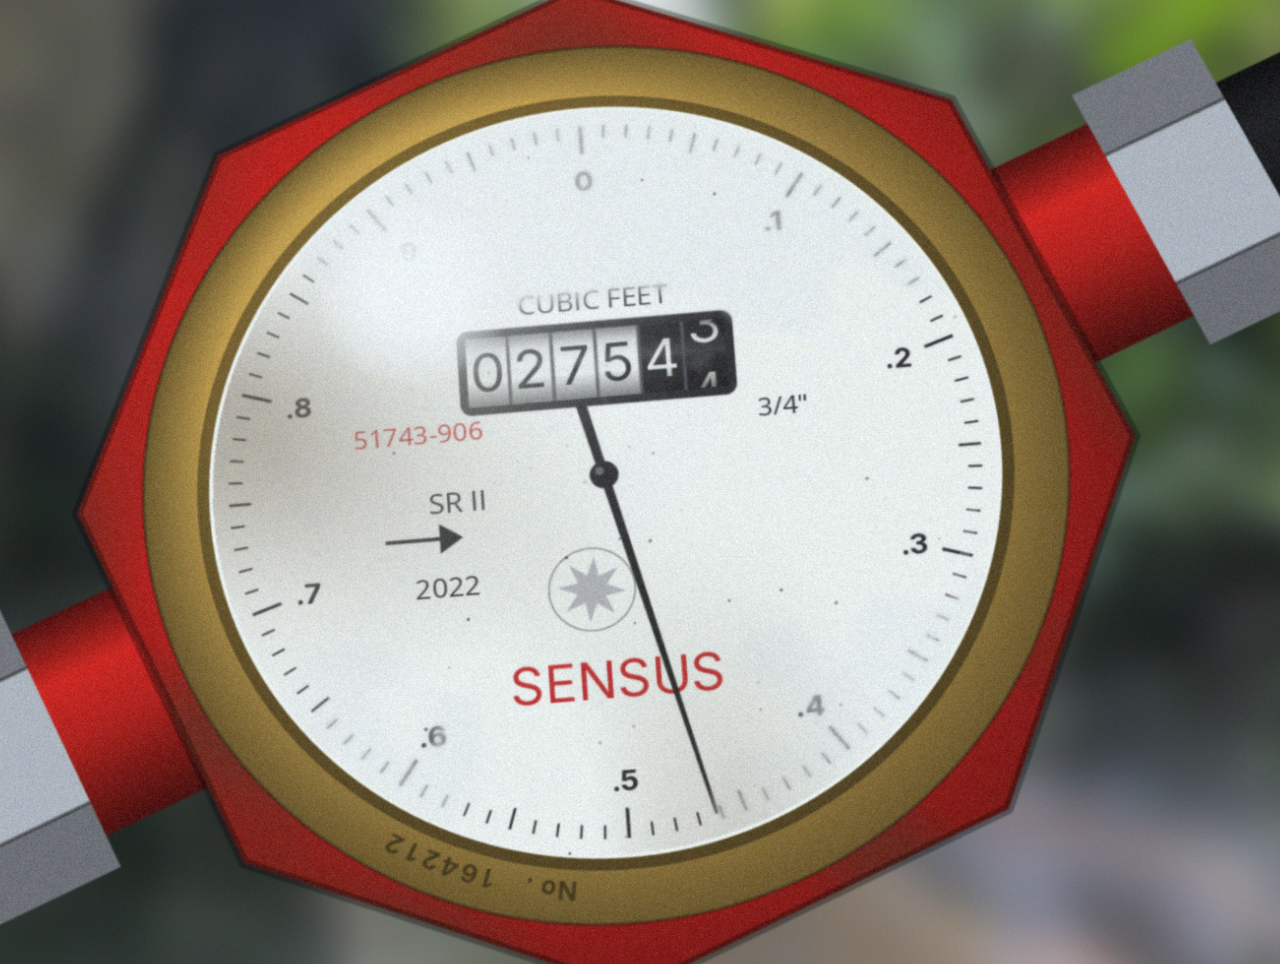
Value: value=27543.46 unit=ft³
